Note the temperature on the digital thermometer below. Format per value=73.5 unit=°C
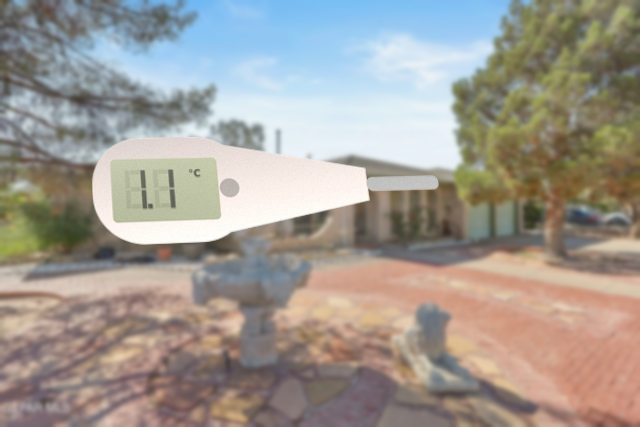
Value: value=1.1 unit=°C
